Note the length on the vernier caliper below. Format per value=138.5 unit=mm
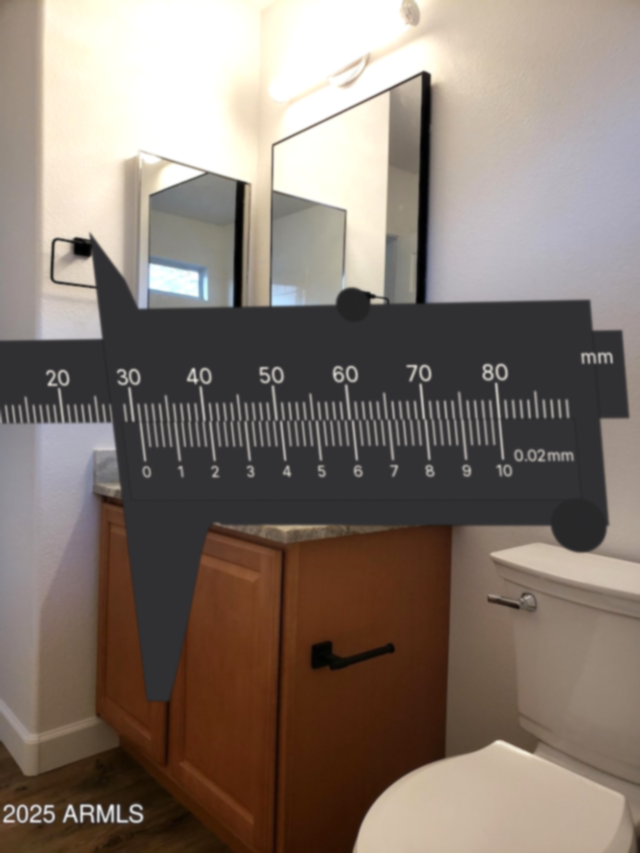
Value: value=31.0 unit=mm
